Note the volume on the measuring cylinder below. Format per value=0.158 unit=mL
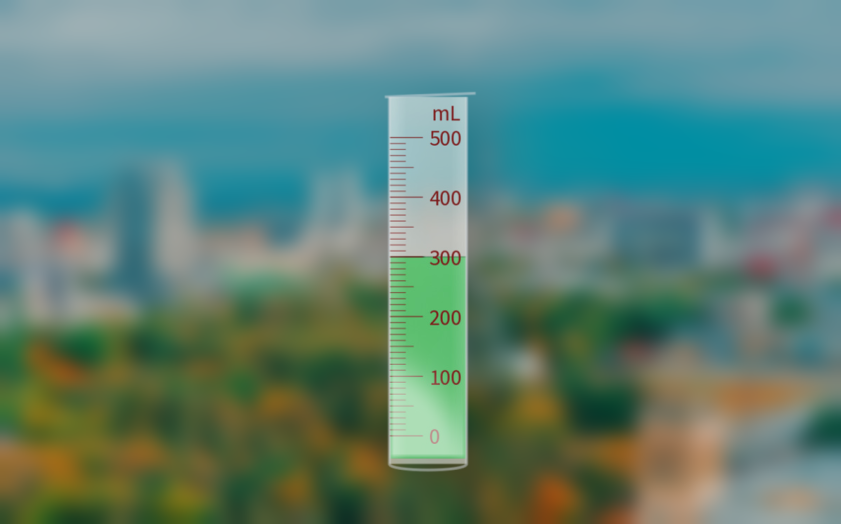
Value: value=300 unit=mL
